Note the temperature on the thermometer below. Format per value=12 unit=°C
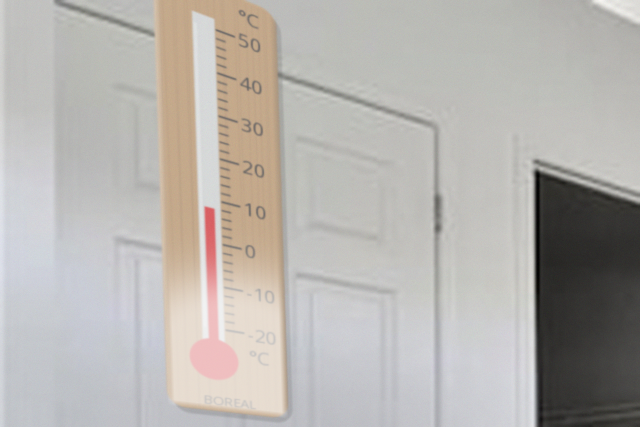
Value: value=8 unit=°C
